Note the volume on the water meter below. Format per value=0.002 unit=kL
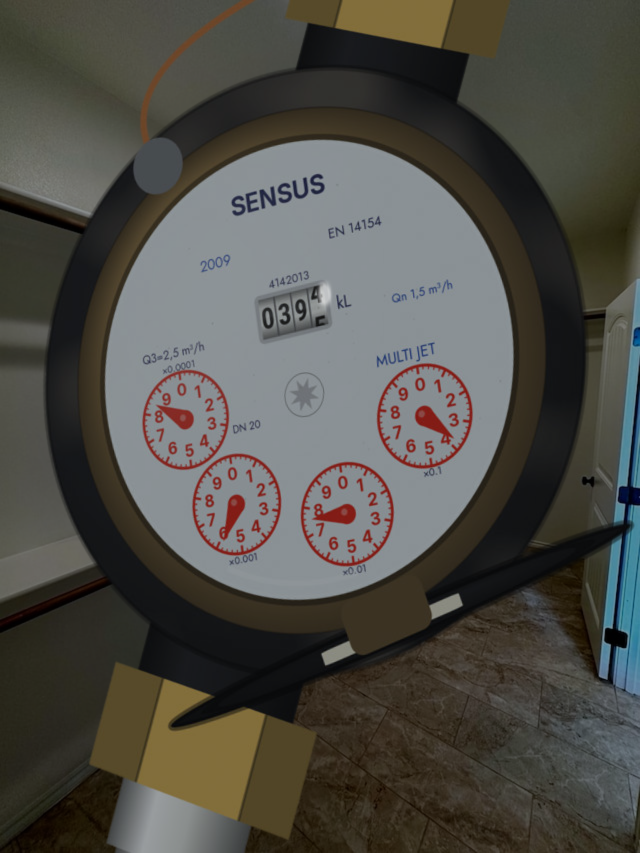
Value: value=394.3758 unit=kL
